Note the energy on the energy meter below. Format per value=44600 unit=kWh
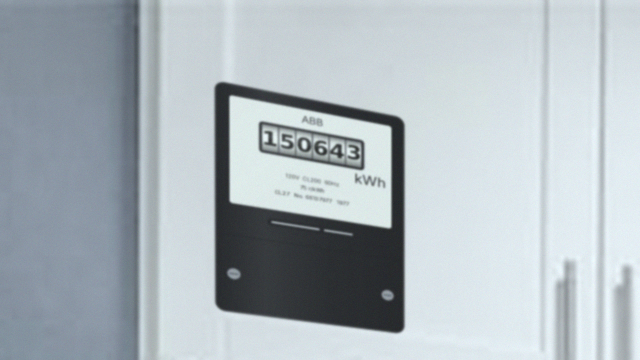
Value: value=150643 unit=kWh
